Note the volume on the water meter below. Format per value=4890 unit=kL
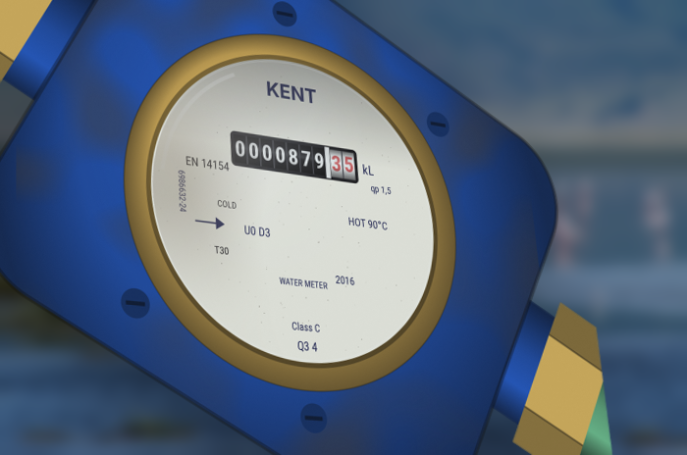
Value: value=879.35 unit=kL
